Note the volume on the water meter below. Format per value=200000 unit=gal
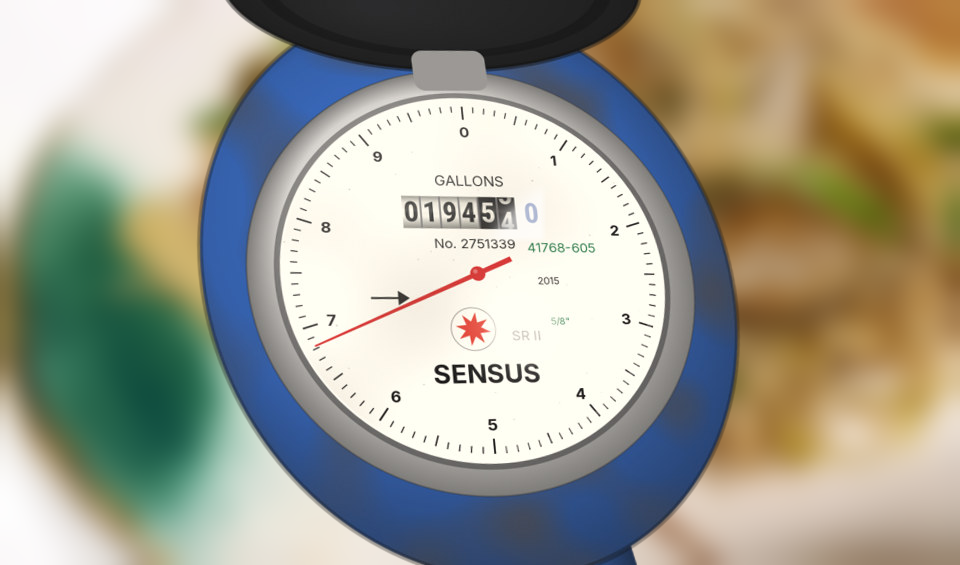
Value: value=194536.8 unit=gal
